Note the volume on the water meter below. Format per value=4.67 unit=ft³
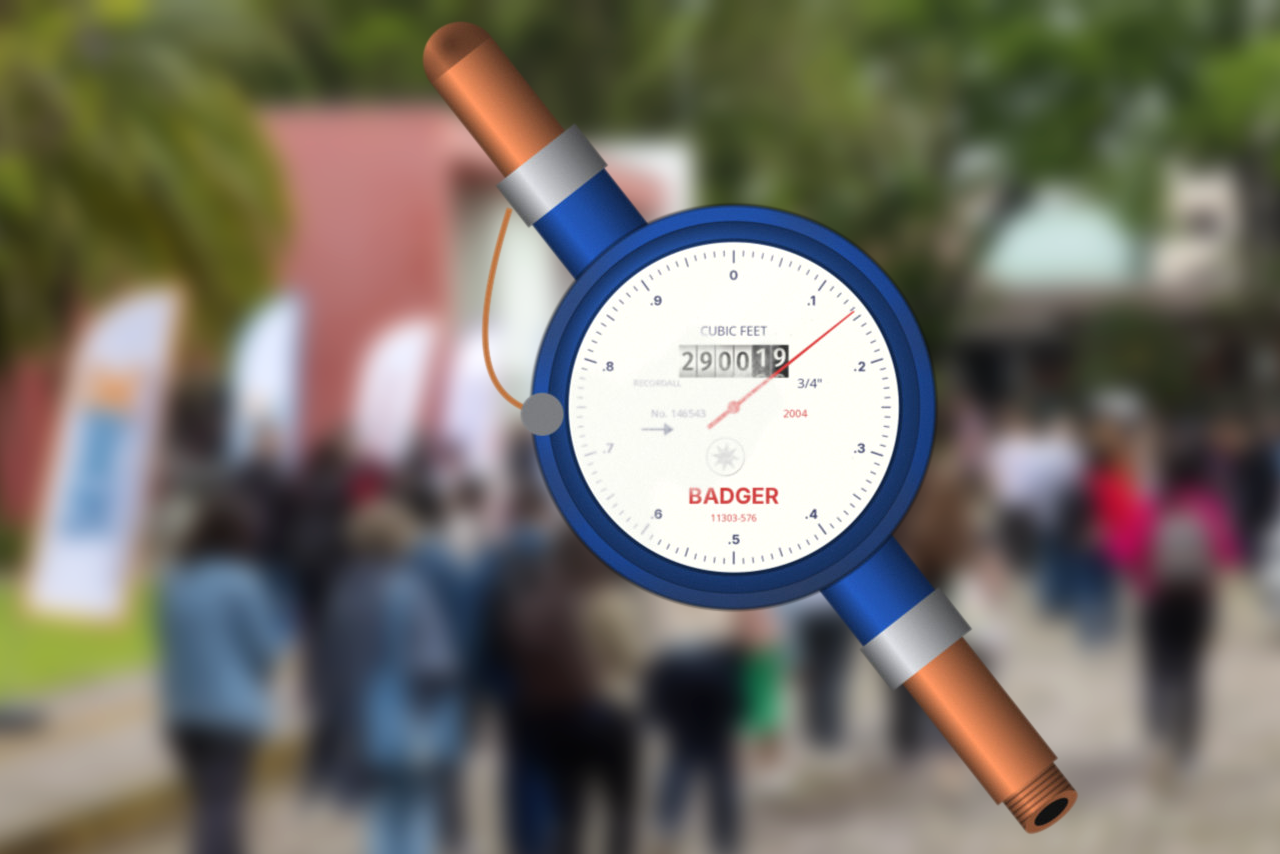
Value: value=290019.14 unit=ft³
